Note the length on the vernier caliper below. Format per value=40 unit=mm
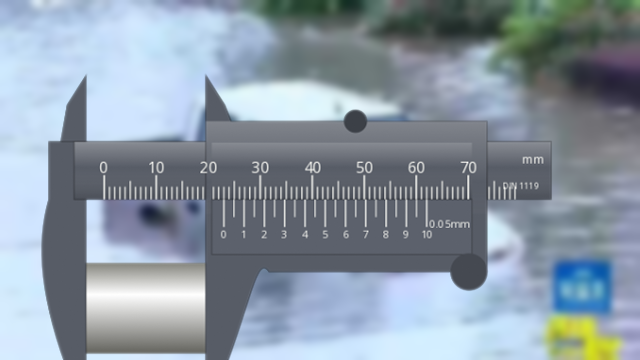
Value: value=23.0 unit=mm
